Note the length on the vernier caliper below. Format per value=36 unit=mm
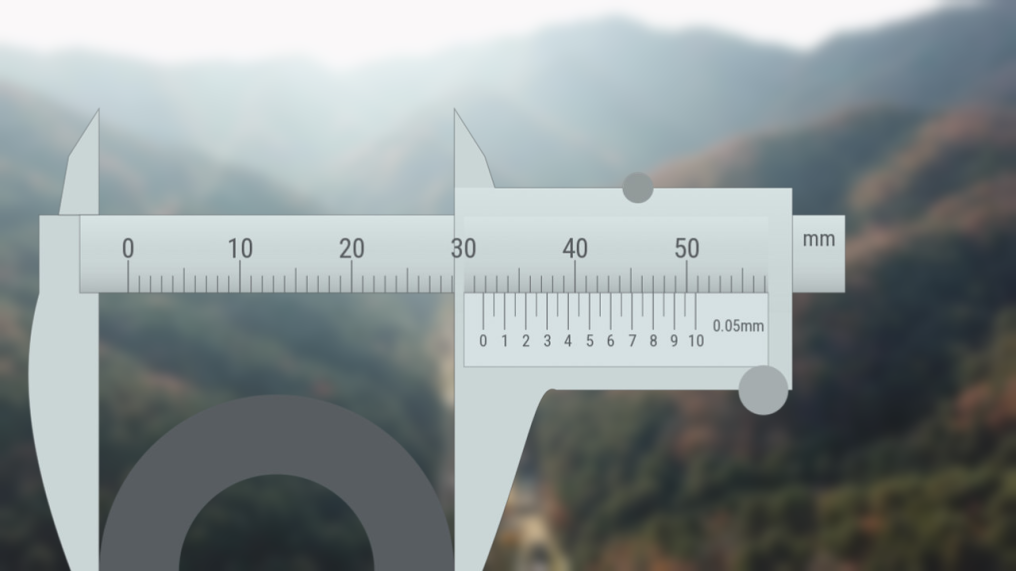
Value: value=31.8 unit=mm
